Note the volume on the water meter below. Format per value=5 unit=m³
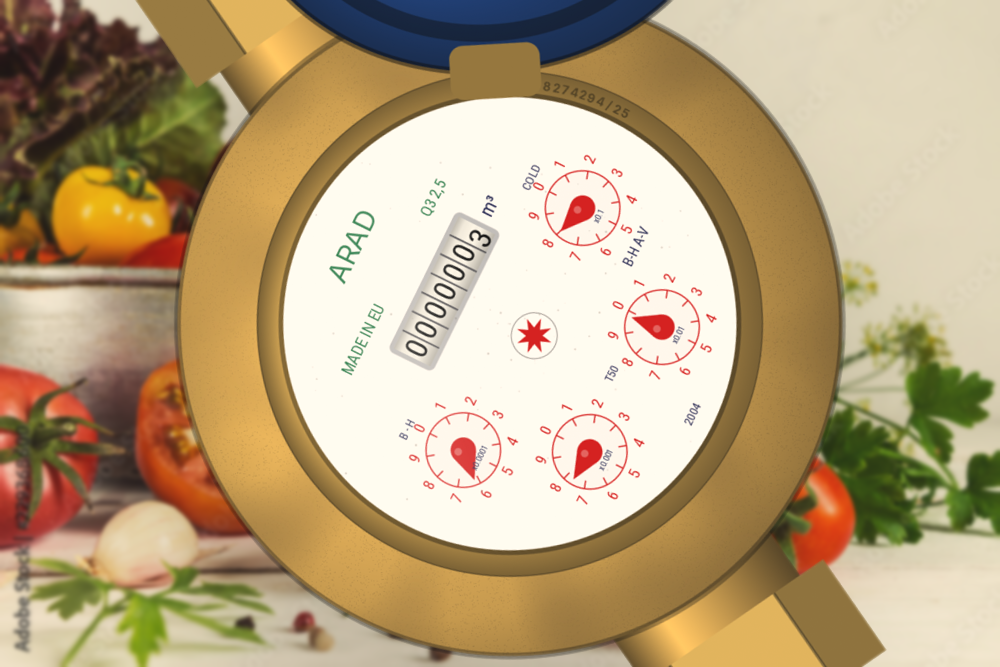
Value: value=2.7976 unit=m³
